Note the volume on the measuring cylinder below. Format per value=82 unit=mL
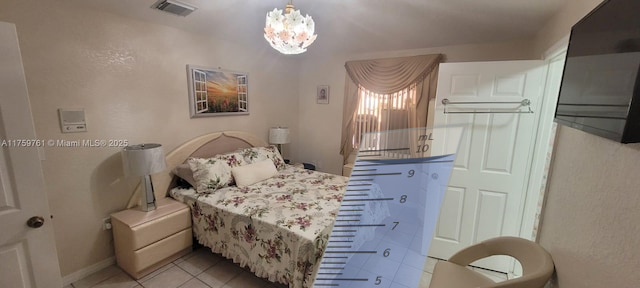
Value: value=9.4 unit=mL
